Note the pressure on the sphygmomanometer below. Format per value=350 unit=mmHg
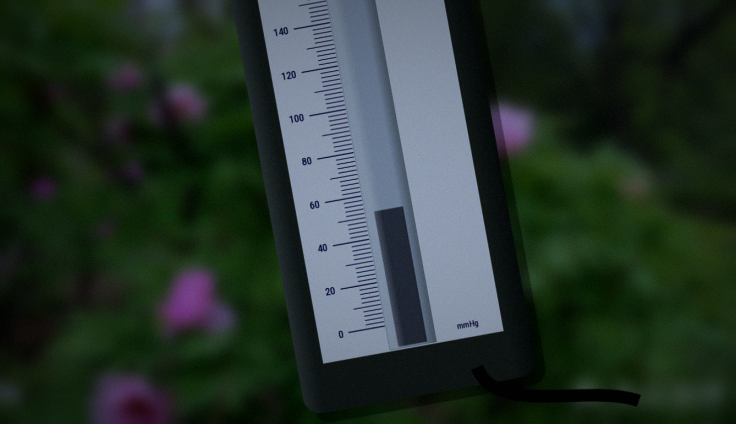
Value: value=52 unit=mmHg
